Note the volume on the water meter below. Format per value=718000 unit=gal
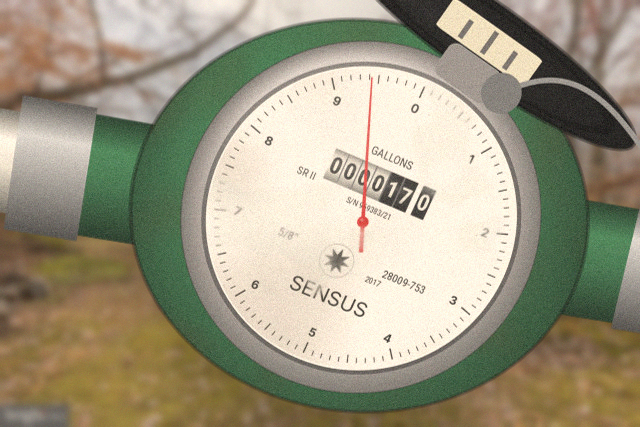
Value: value=169.4 unit=gal
